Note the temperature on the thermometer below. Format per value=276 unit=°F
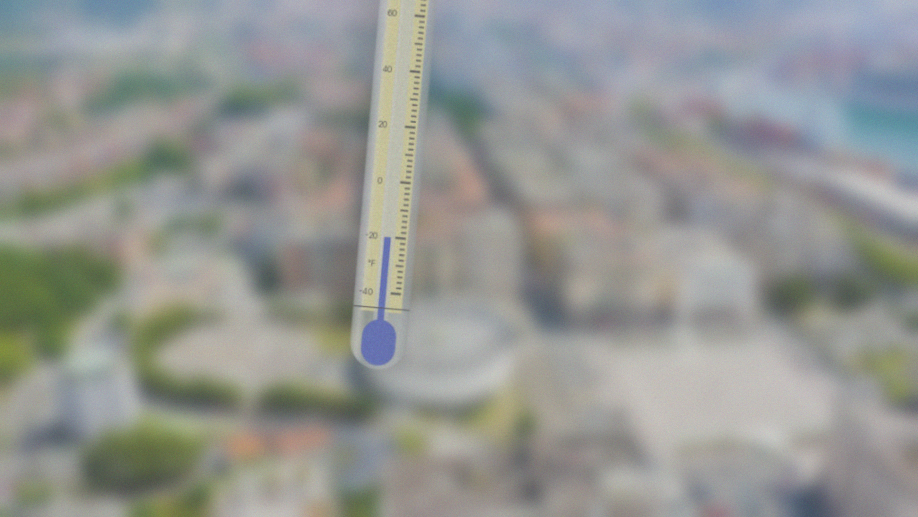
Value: value=-20 unit=°F
